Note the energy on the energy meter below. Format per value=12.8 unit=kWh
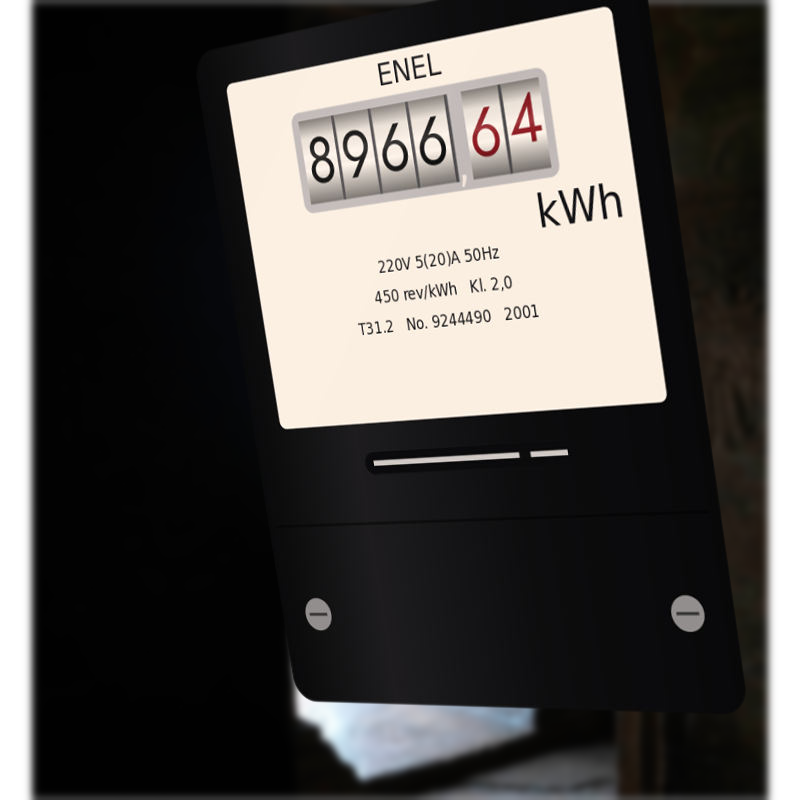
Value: value=8966.64 unit=kWh
